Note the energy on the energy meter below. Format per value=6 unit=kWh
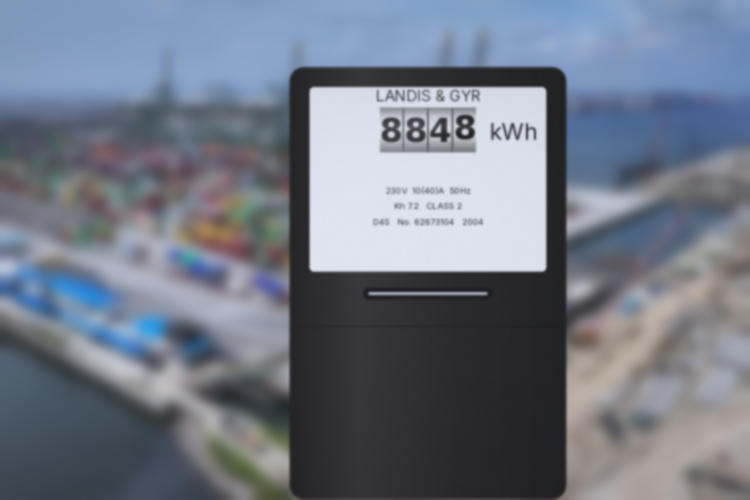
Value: value=8848 unit=kWh
